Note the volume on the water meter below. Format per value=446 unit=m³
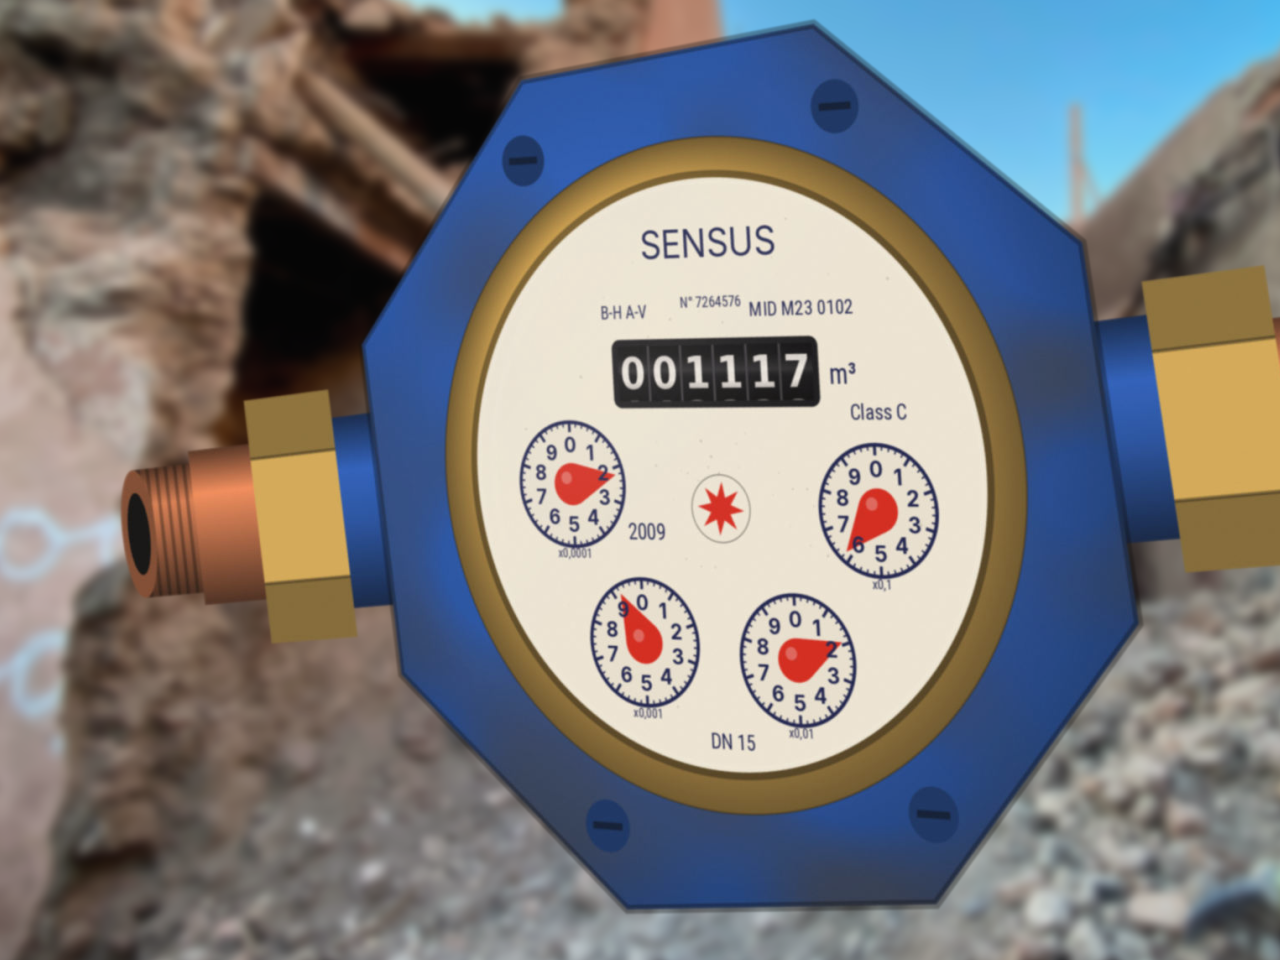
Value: value=1117.6192 unit=m³
